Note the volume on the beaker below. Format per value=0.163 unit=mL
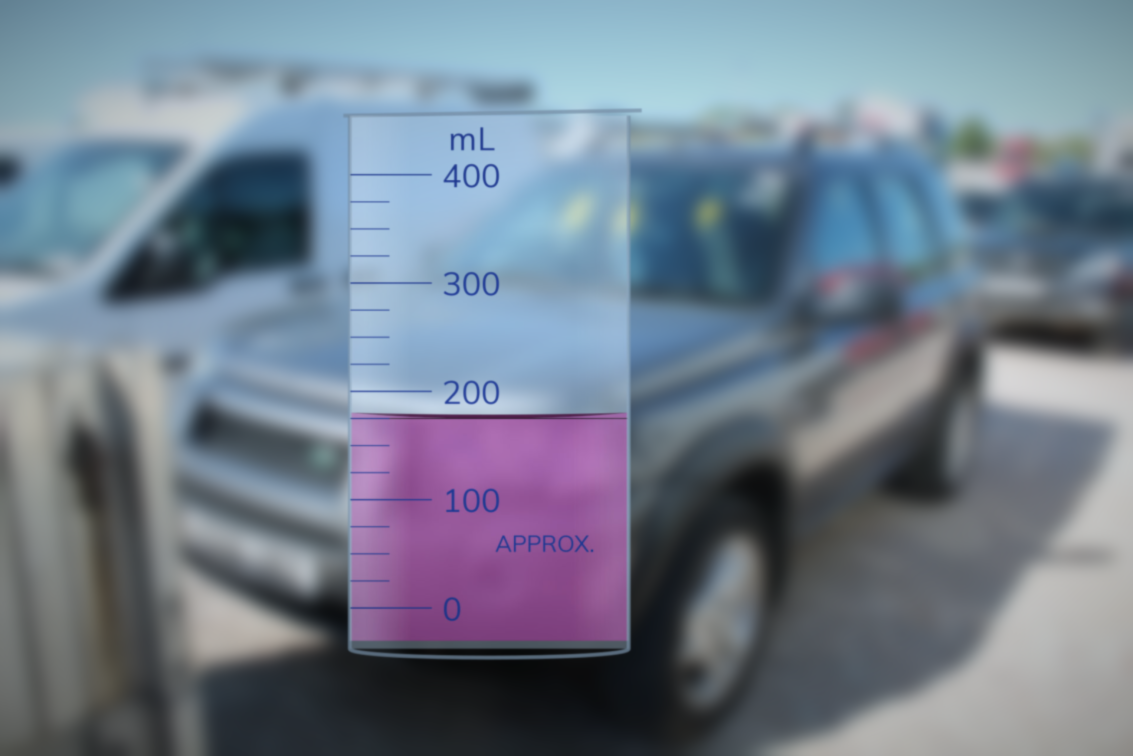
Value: value=175 unit=mL
